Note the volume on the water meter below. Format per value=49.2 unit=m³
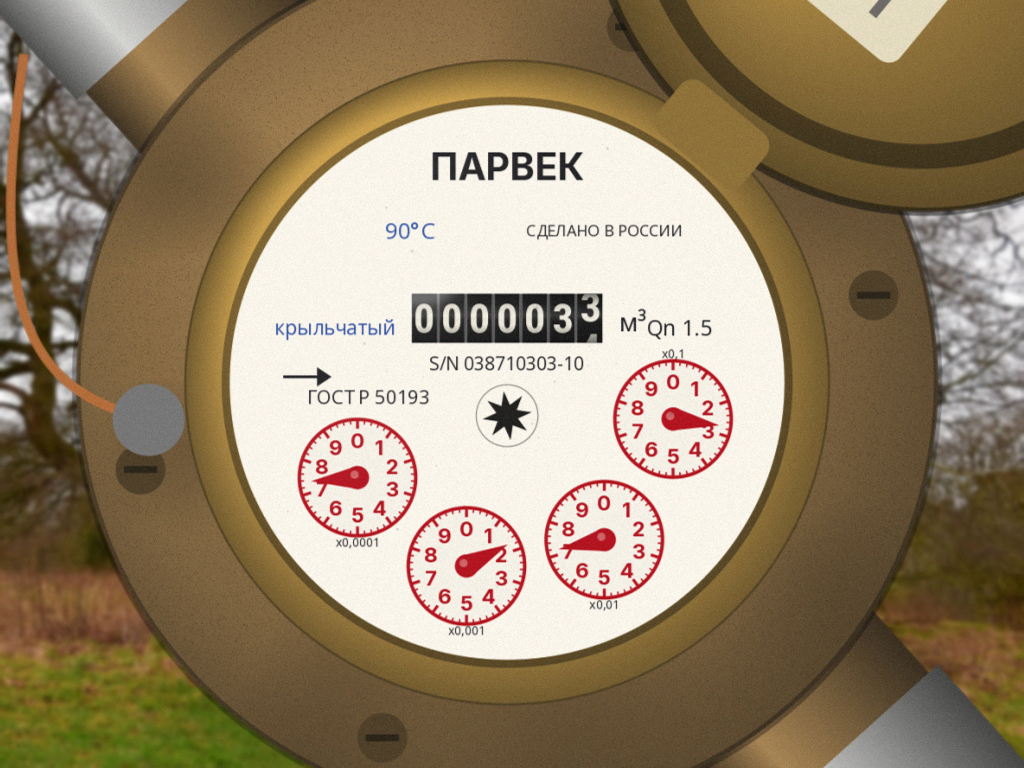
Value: value=33.2717 unit=m³
